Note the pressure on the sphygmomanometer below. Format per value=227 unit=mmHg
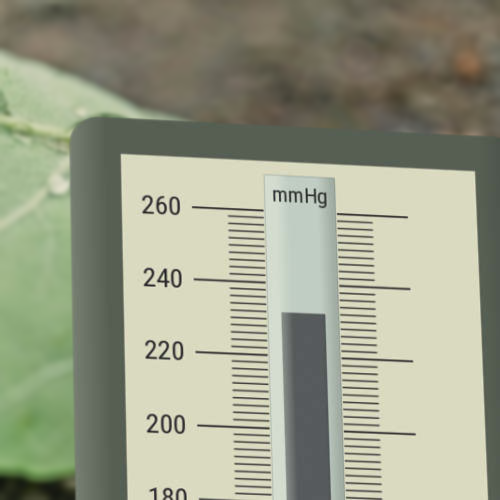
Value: value=232 unit=mmHg
